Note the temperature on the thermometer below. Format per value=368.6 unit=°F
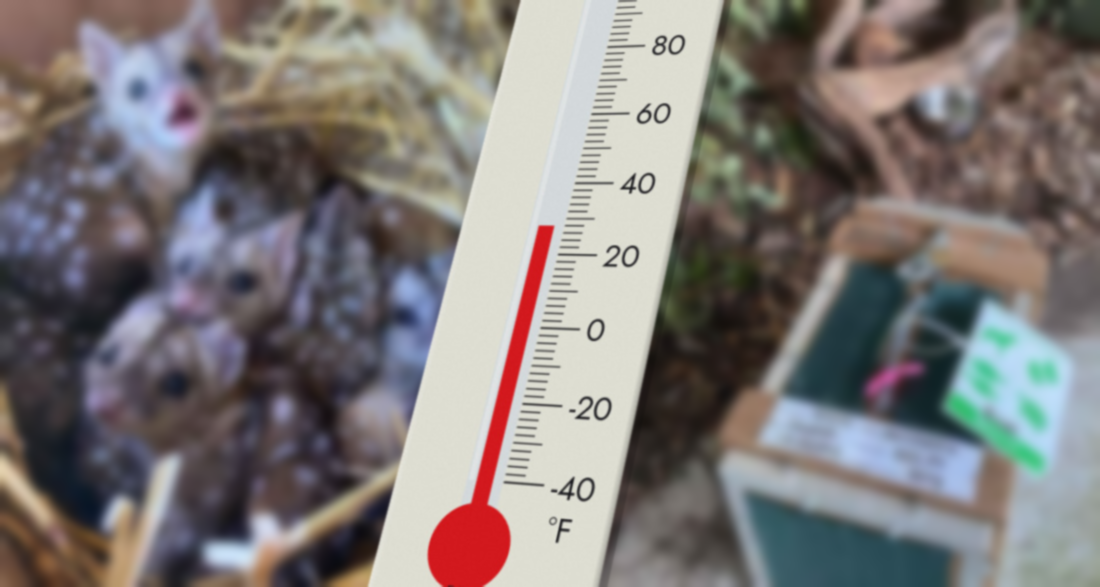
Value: value=28 unit=°F
